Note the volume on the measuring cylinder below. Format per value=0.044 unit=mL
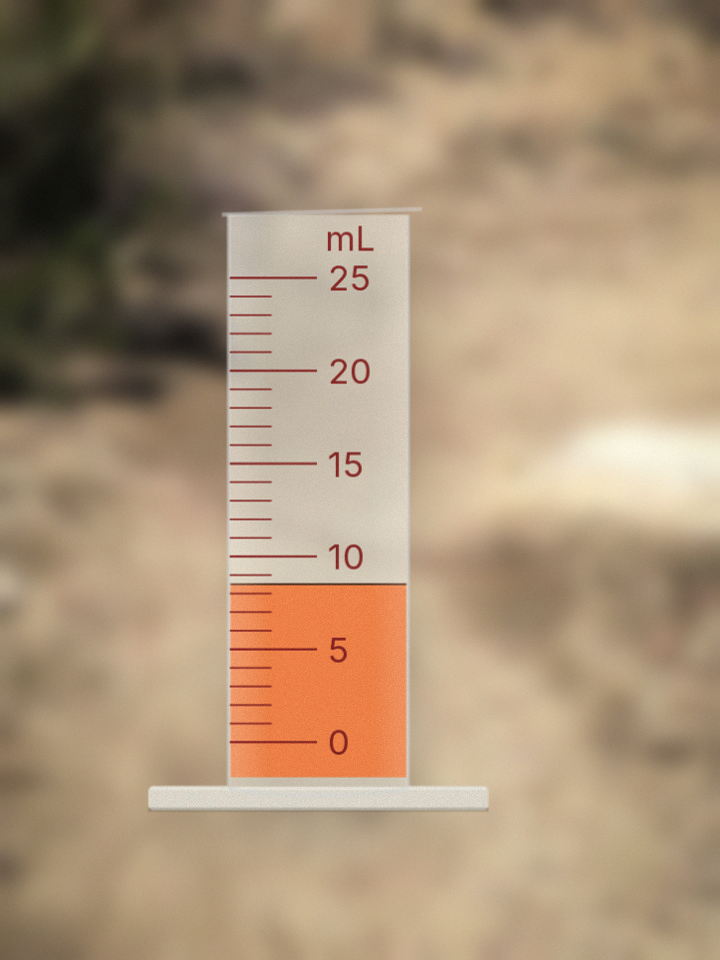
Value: value=8.5 unit=mL
